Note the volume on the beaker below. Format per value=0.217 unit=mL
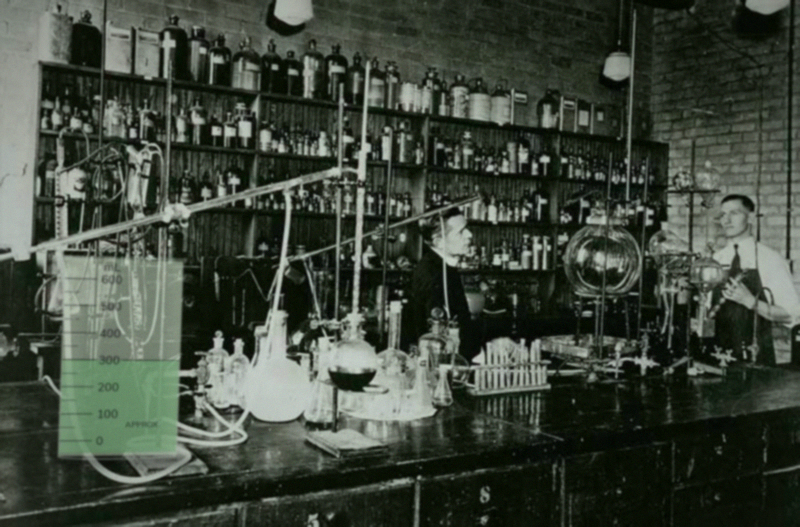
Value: value=300 unit=mL
